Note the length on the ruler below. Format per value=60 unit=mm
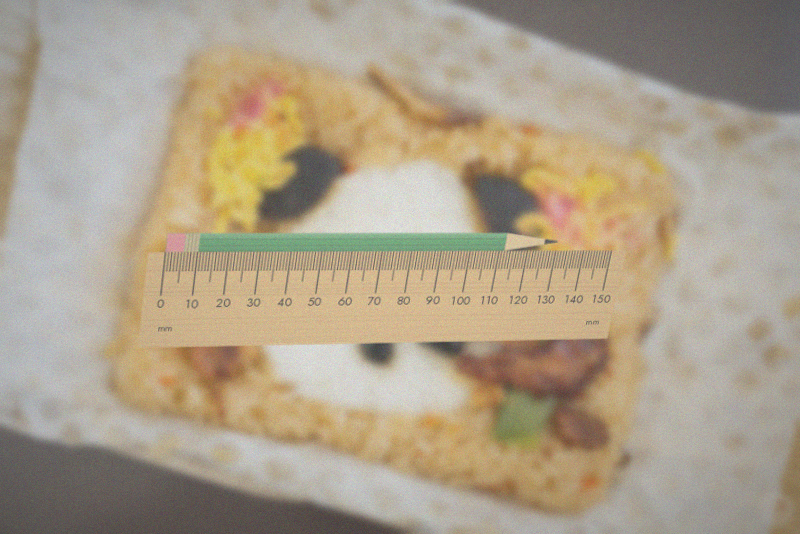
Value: value=130 unit=mm
